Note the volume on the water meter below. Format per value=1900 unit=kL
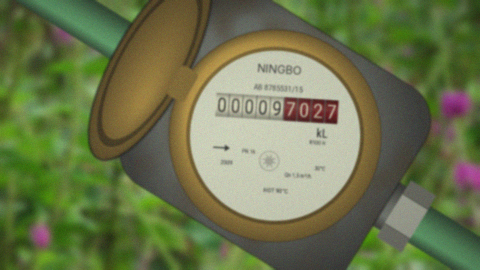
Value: value=9.7027 unit=kL
